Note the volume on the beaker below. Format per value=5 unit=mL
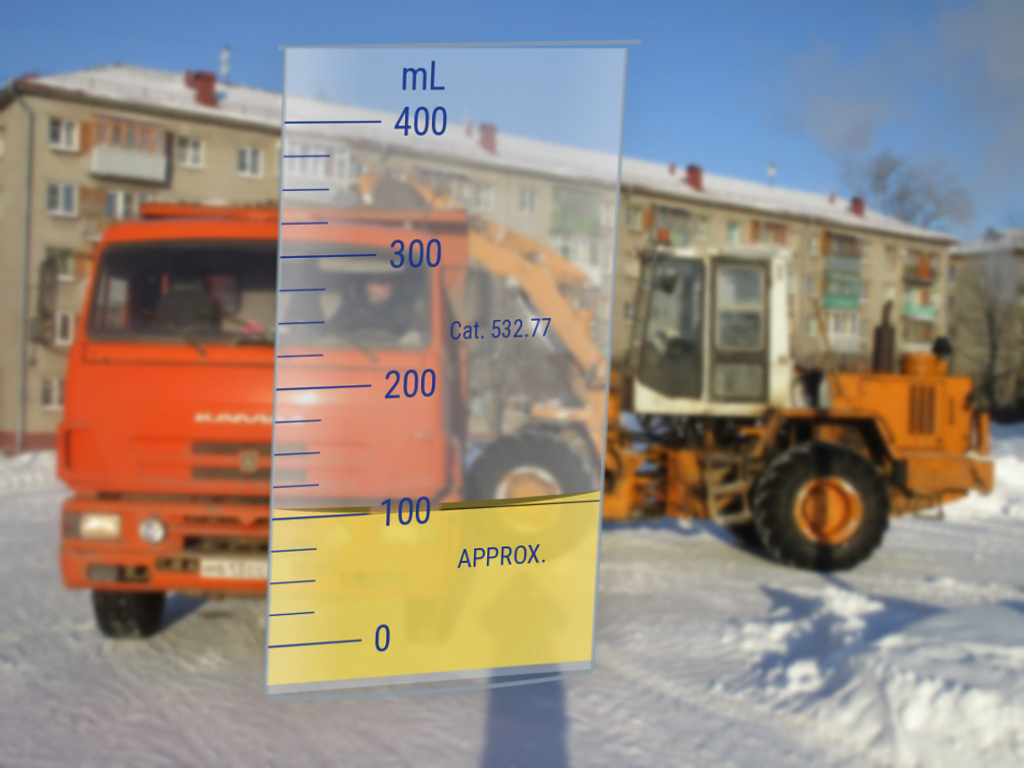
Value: value=100 unit=mL
